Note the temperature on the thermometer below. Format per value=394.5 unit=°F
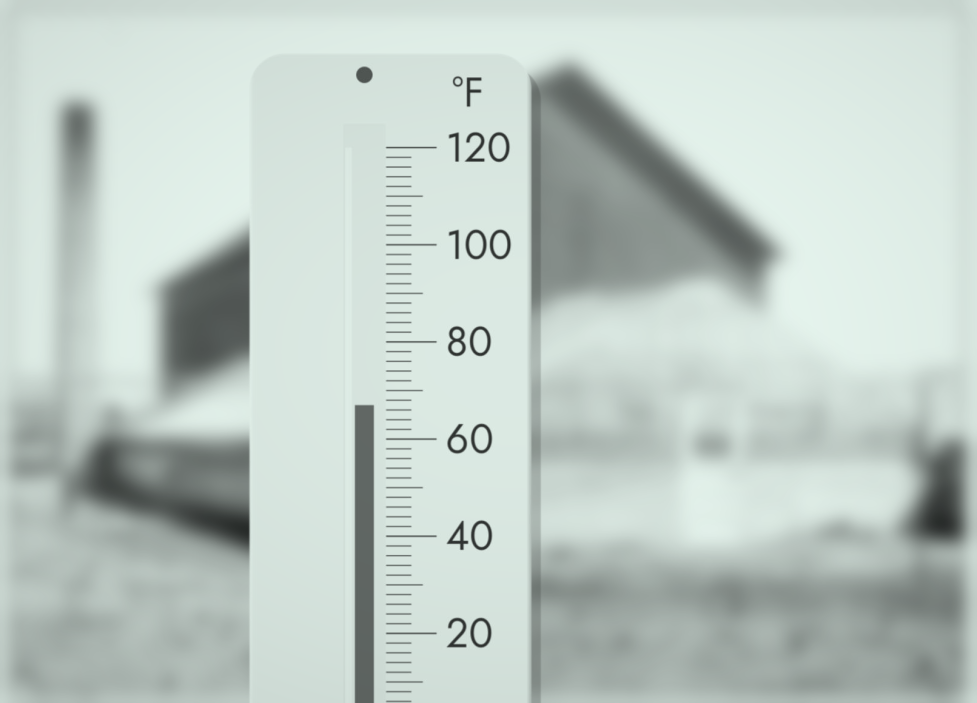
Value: value=67 unit=°F
